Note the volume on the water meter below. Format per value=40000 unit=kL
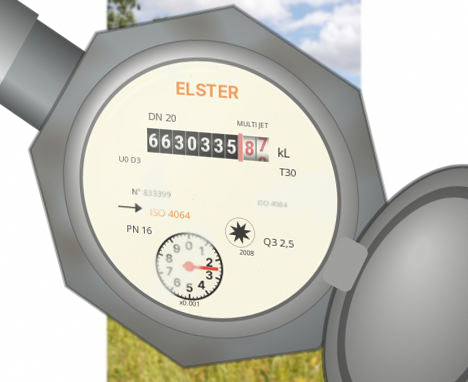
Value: value=6630335.872 unit=kL
